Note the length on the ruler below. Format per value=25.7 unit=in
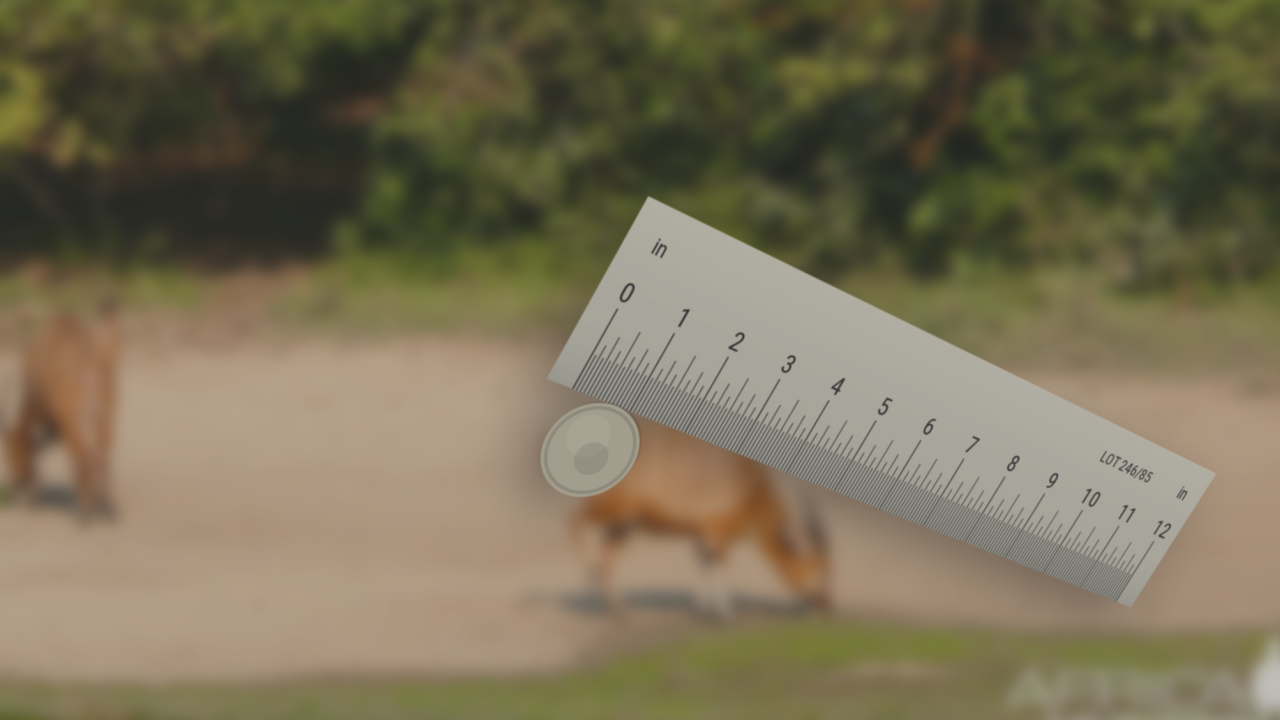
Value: value=1.5 unit=in
